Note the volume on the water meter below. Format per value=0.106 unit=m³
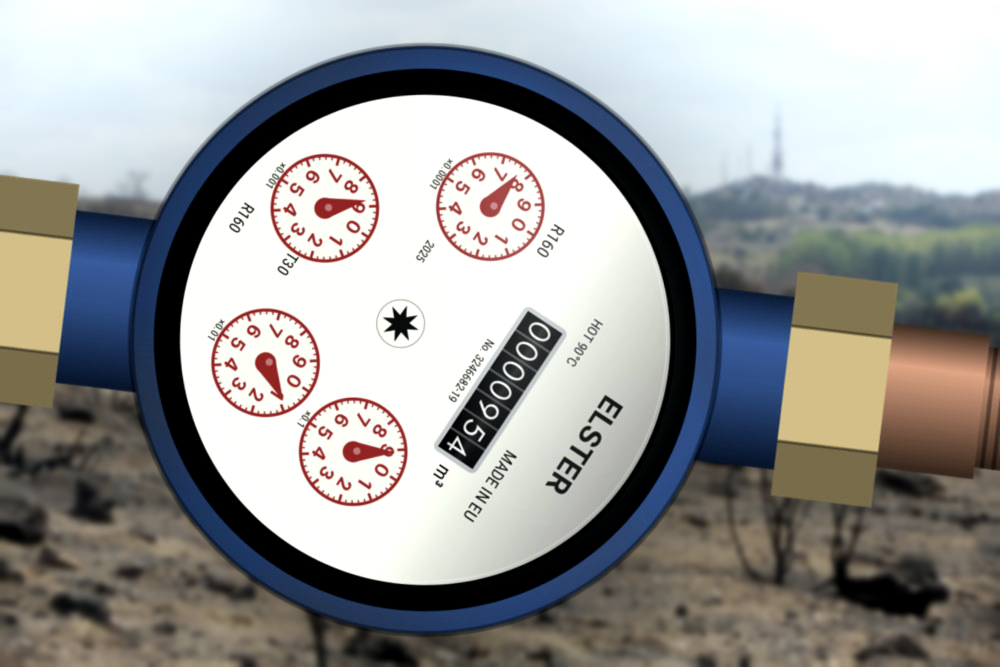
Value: value=953.9087 unit=m³
